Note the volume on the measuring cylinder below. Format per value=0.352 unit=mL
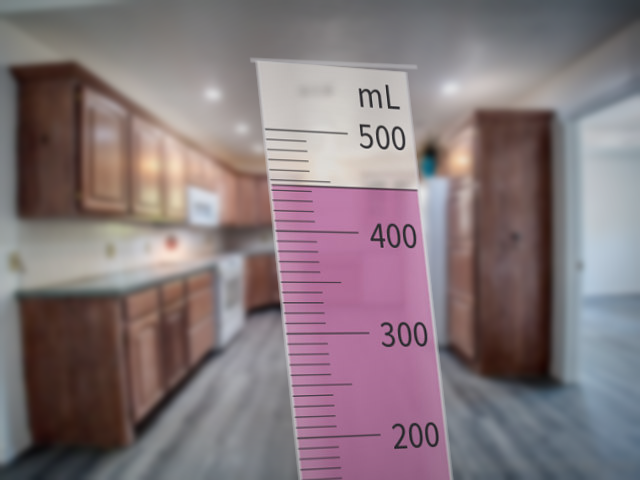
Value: value=445 unit=mL
